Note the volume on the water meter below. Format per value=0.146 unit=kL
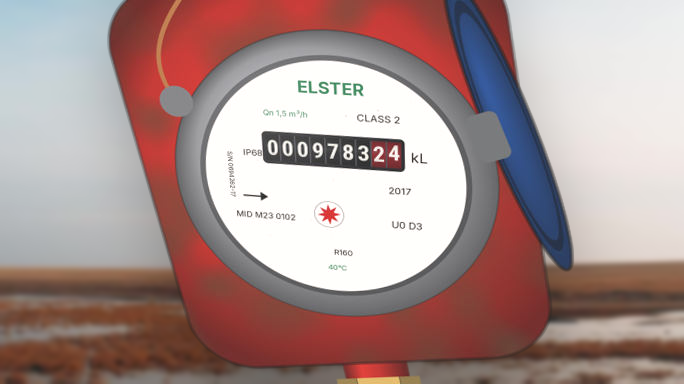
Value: value=9783.24 unit=kL
